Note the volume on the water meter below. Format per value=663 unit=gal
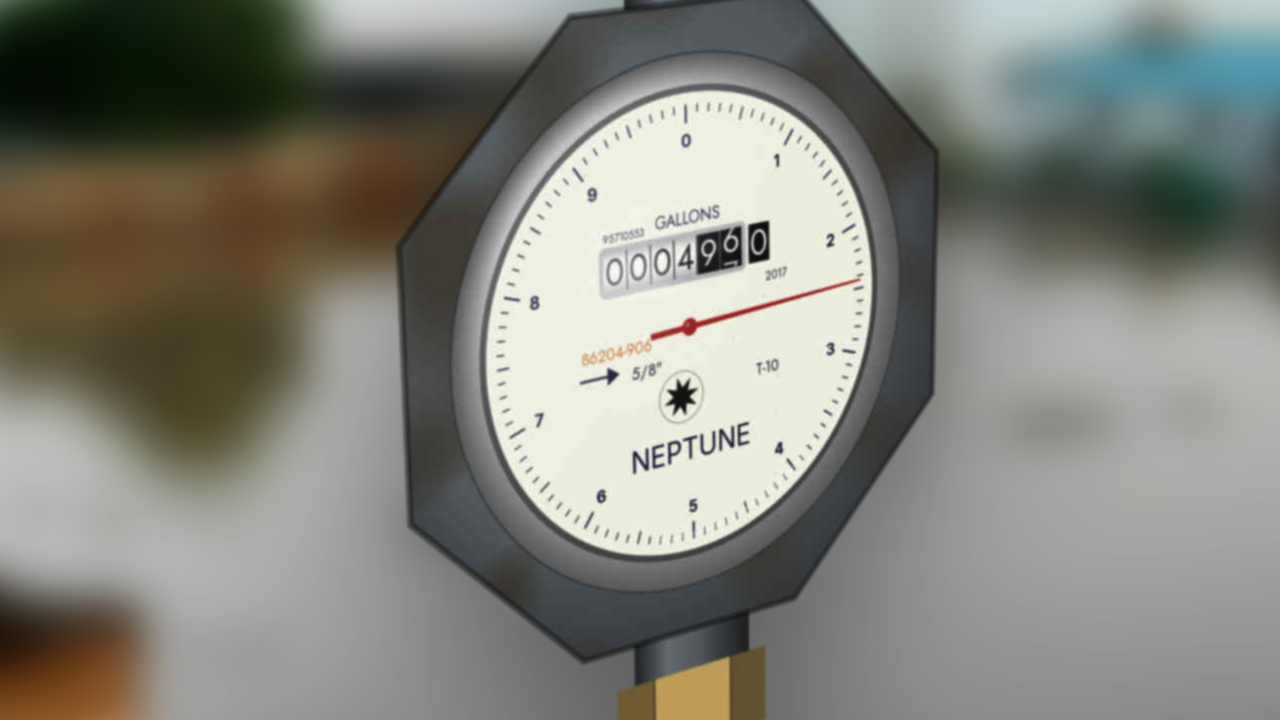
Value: value=4962.4 unit=gal
